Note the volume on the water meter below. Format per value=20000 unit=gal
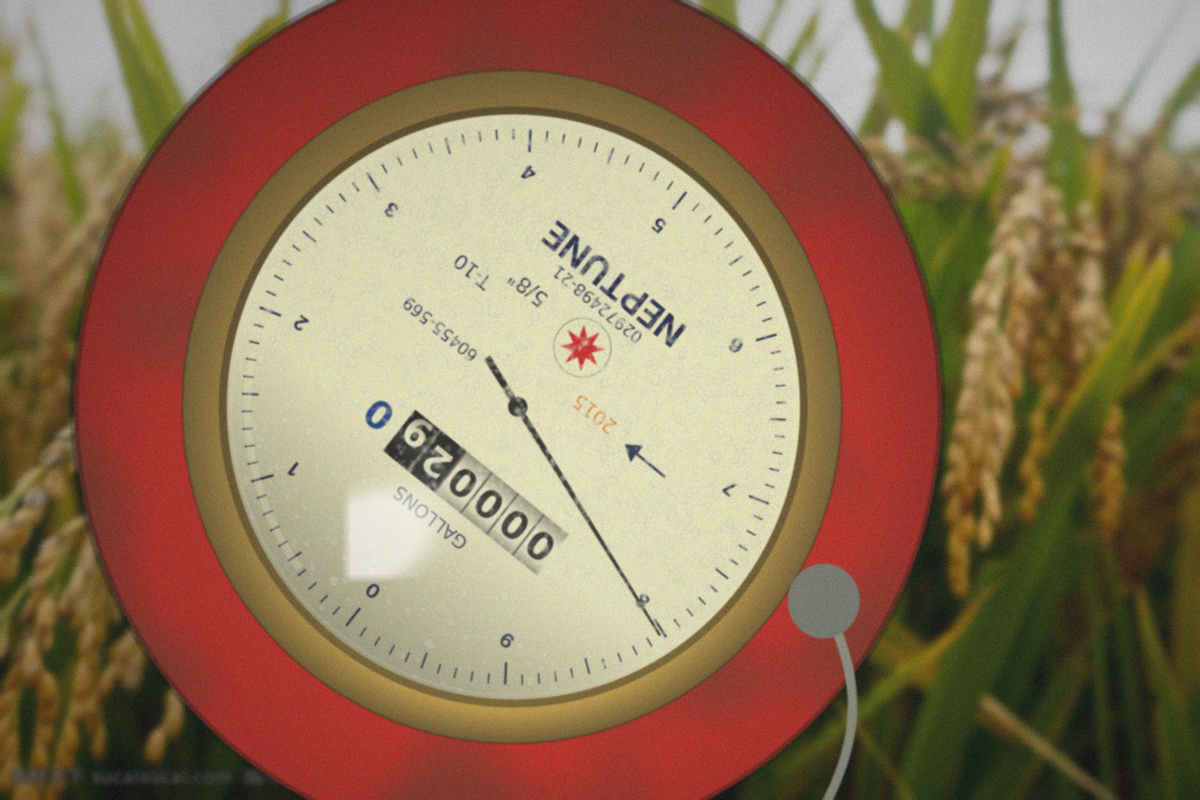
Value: value=288.0 unit=gal
